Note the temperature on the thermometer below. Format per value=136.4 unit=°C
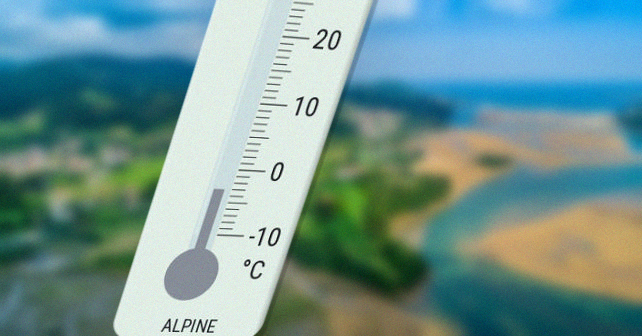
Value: value=-3 unit=°C
